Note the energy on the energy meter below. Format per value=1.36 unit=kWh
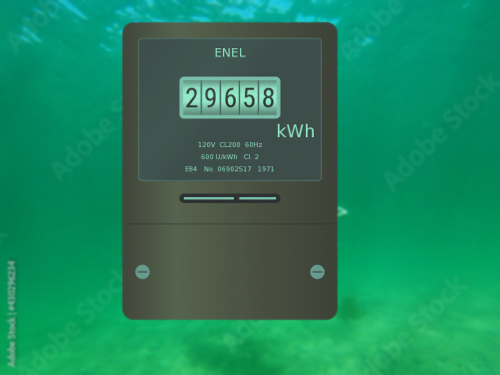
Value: value=29658 unit=kWh
